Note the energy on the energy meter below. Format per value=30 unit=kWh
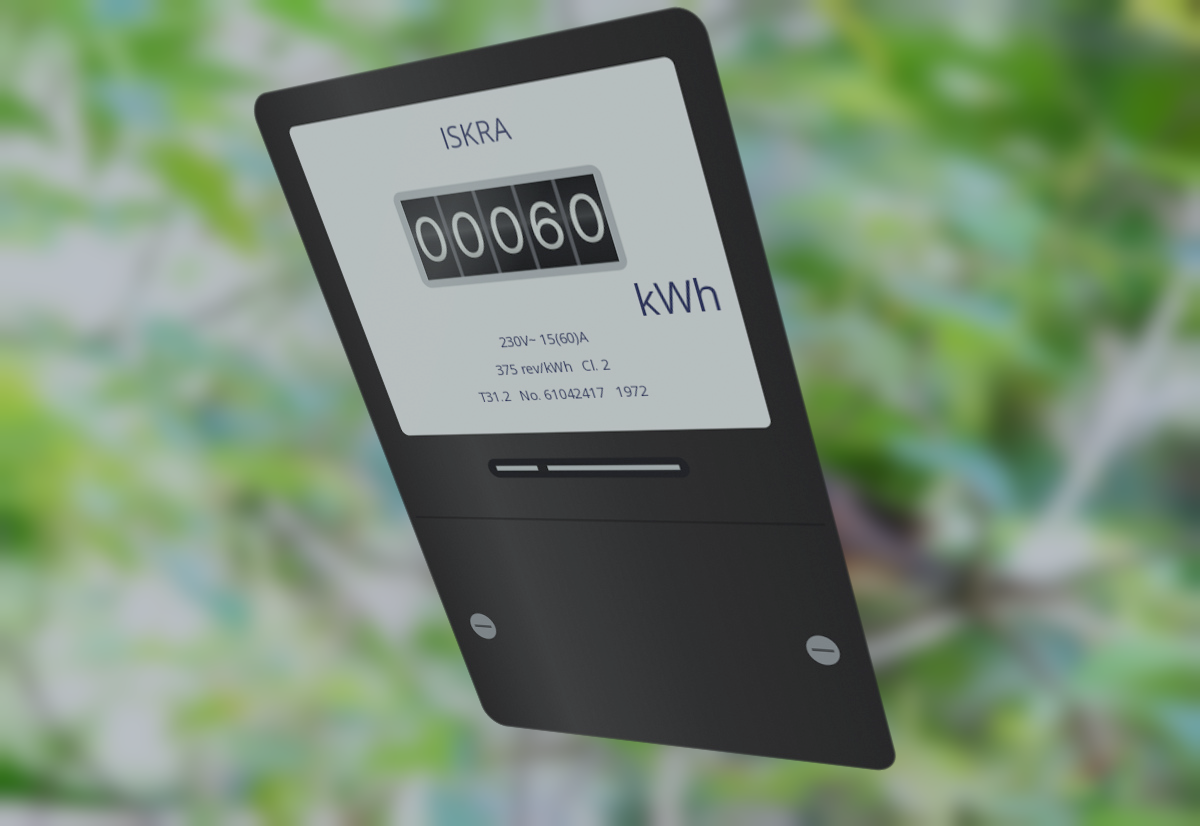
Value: value=60 unit=kWh
